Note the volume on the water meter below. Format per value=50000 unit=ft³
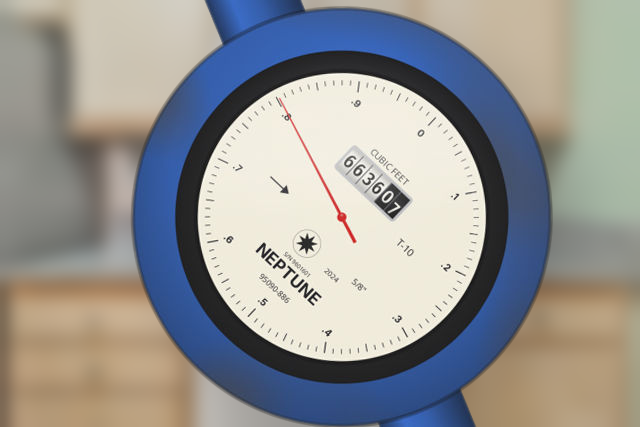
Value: value=663606.80 unit=ft³
